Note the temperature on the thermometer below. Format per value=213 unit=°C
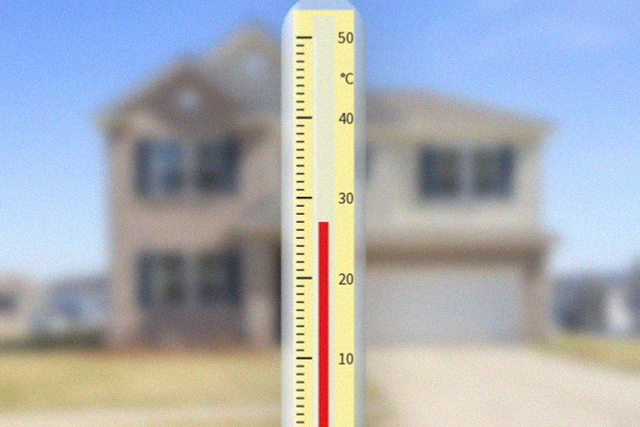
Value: value=27 unit=°C
